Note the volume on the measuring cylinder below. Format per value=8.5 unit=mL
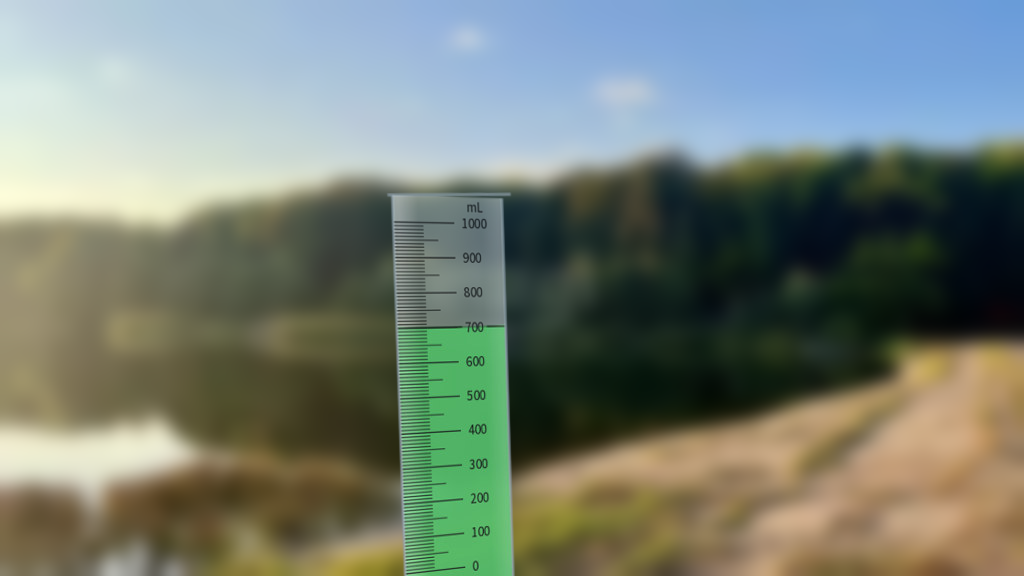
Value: value=700 unit=mL
